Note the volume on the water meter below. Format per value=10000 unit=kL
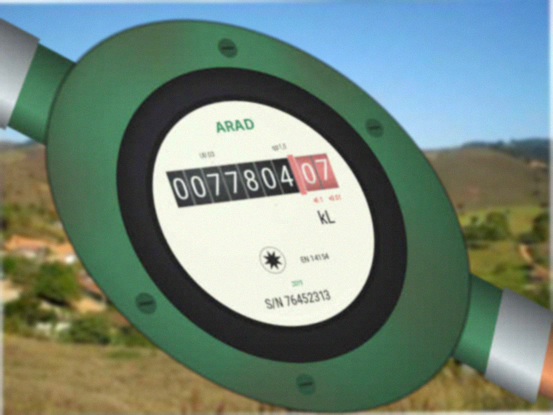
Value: value=77804.07 unit=kL
